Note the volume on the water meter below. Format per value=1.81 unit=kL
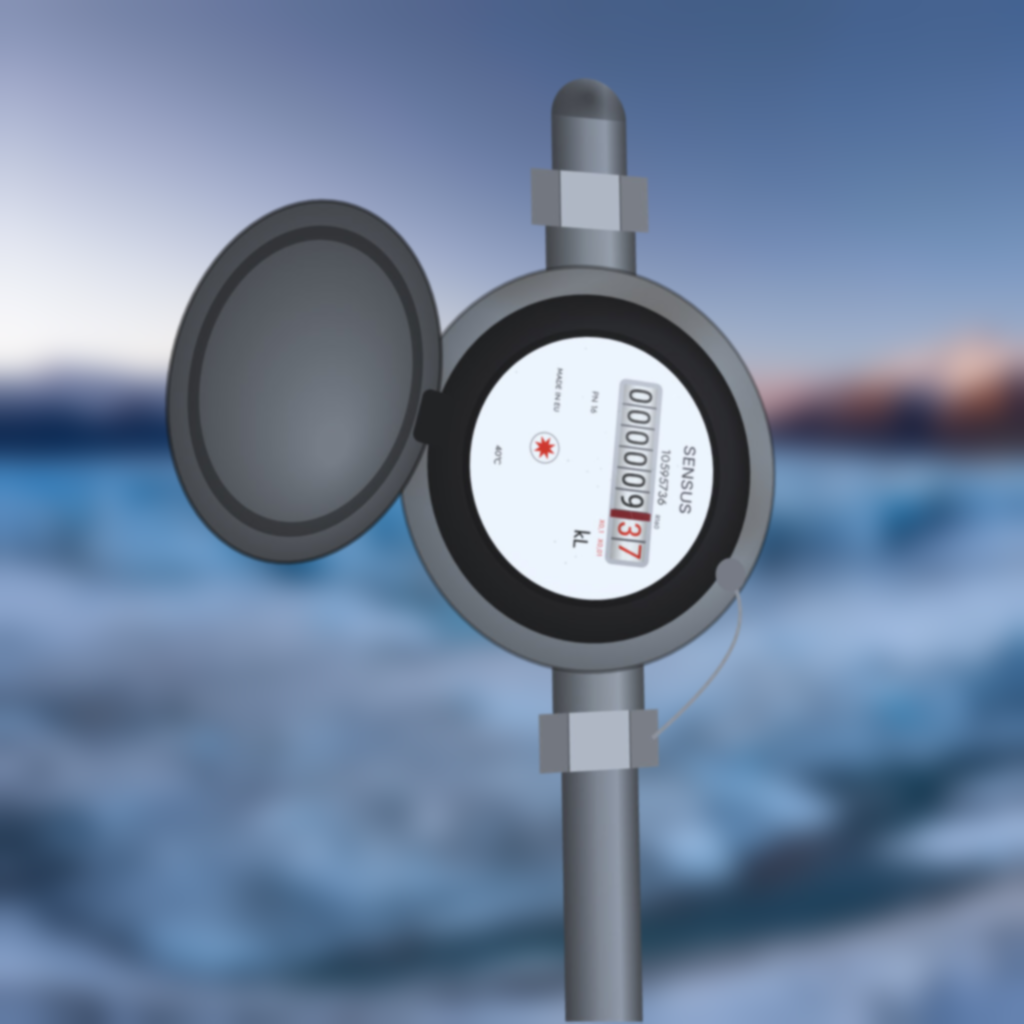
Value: value=9.37 unit=kL
